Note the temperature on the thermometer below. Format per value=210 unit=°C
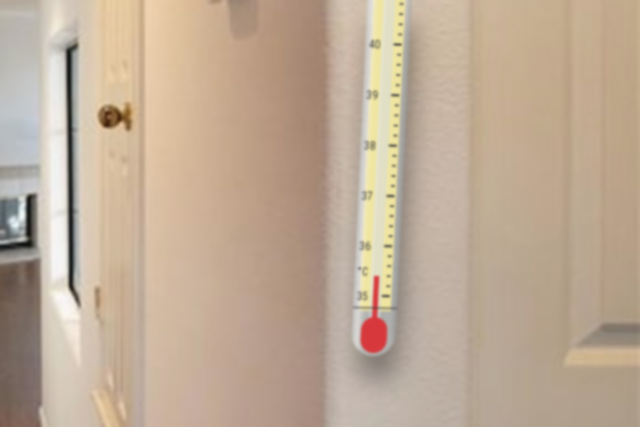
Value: value=35.4 unit=°C
